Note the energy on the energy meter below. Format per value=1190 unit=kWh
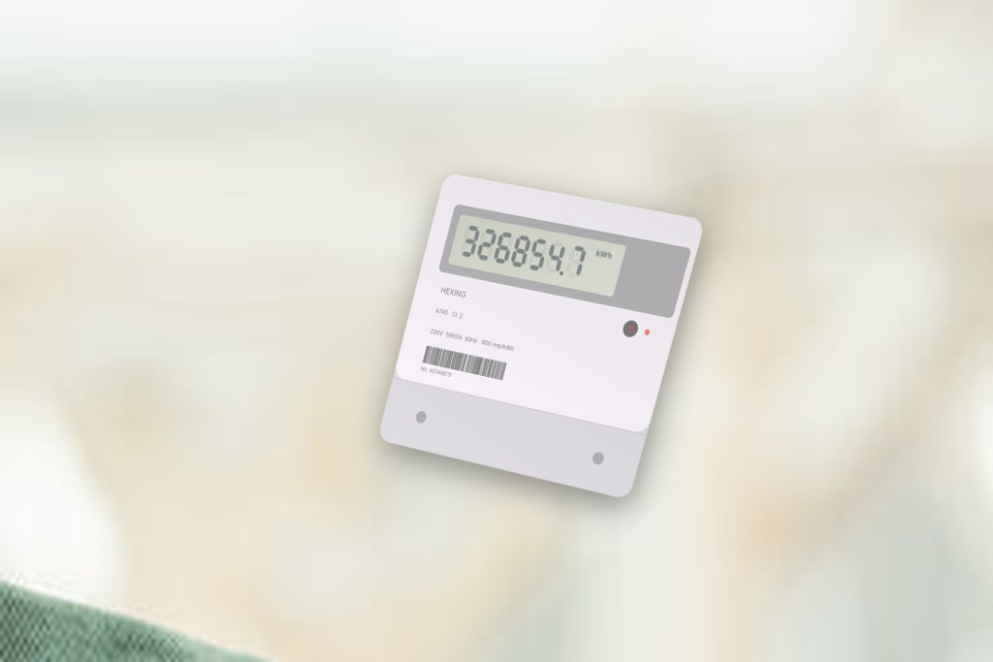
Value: value=326854.7 unit=kWh
